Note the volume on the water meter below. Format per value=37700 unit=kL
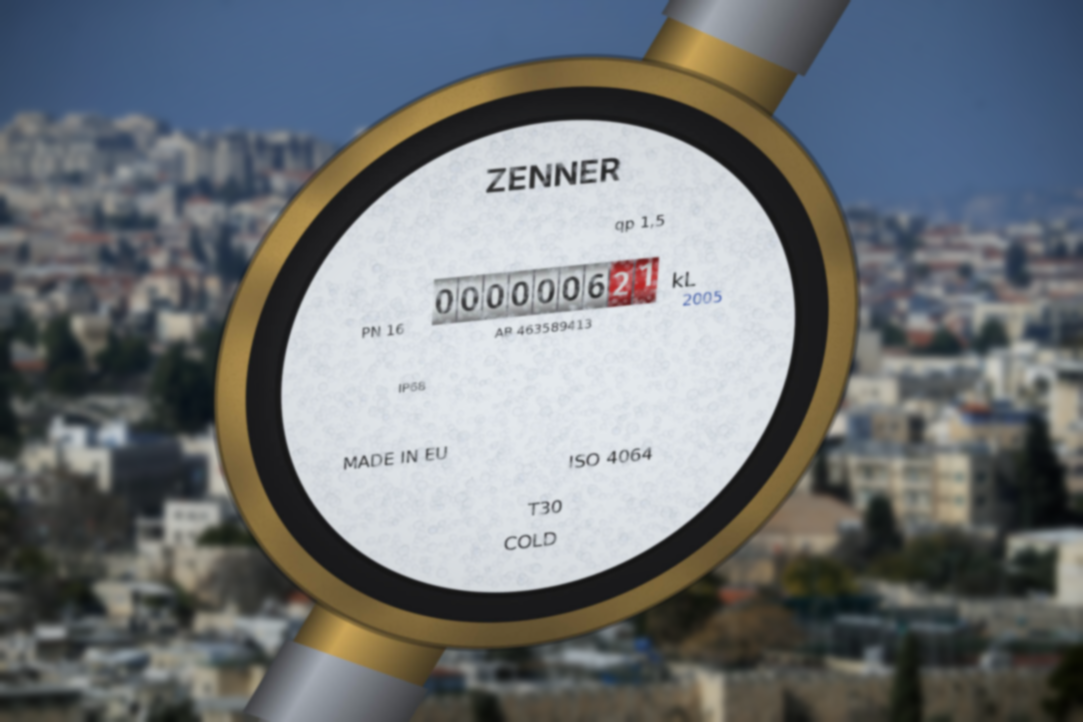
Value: value=6.21 unit=kL
